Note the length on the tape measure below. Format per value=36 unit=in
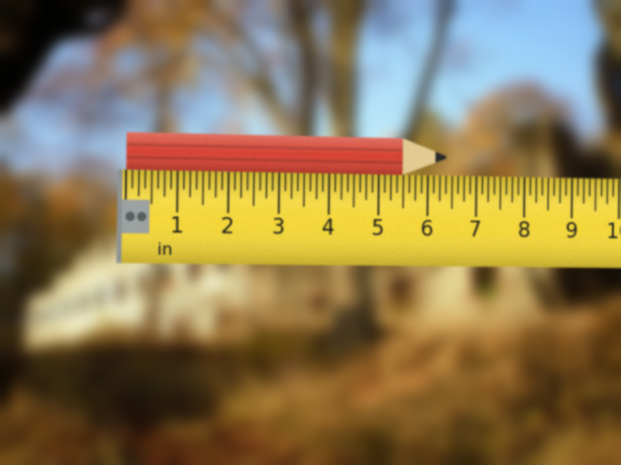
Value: value=6.375 unit=in
